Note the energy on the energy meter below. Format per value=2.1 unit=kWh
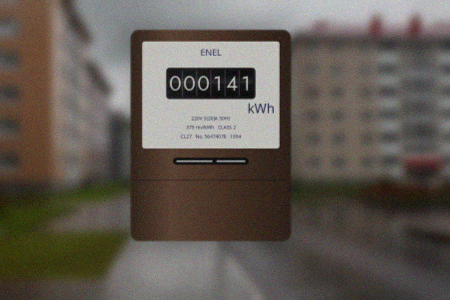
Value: value=141 unit=kWh
